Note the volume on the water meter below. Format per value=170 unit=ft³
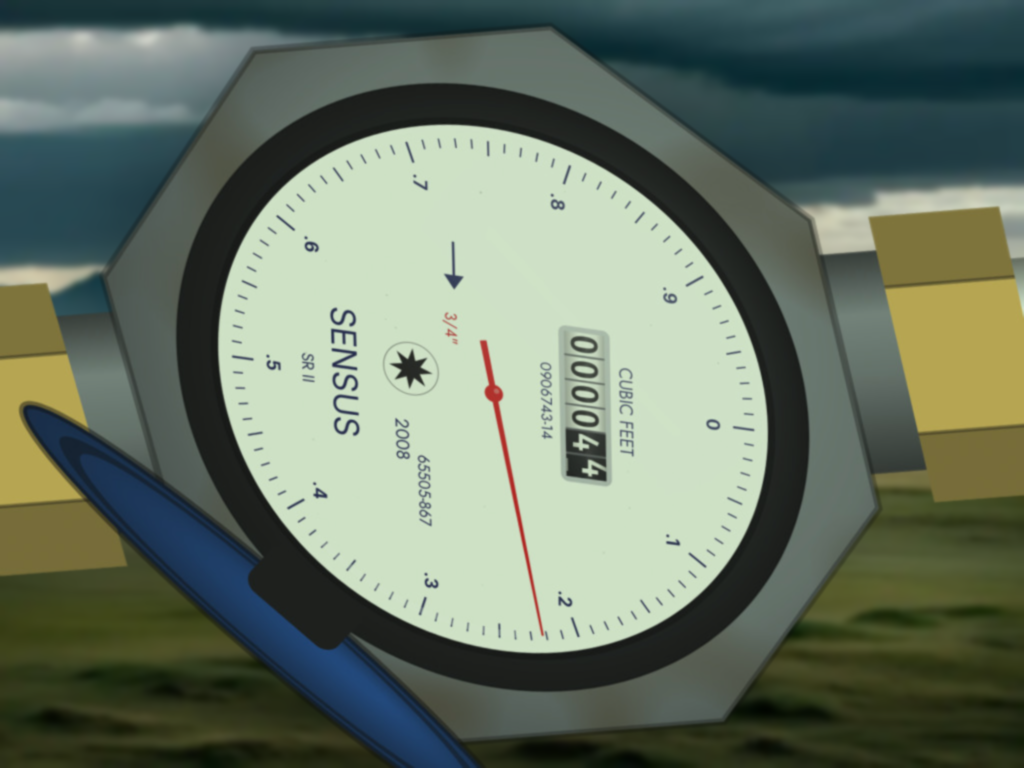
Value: value=44.22 unit=ft³
